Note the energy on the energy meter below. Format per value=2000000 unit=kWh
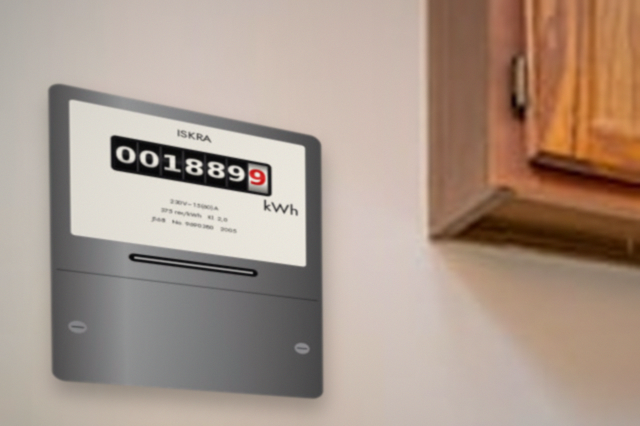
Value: value=1889.9 unit=kWh
